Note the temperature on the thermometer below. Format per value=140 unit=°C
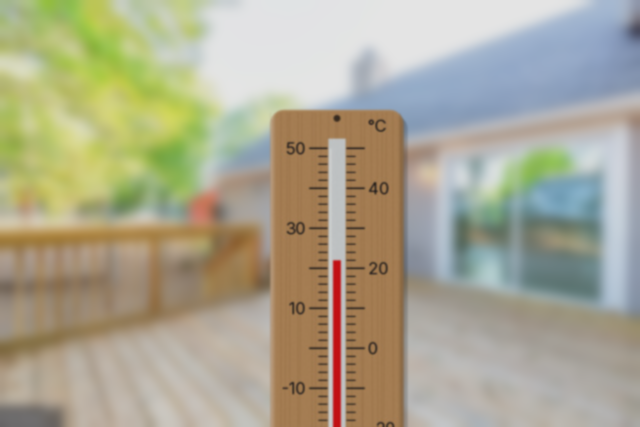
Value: value=22 unit=°C
